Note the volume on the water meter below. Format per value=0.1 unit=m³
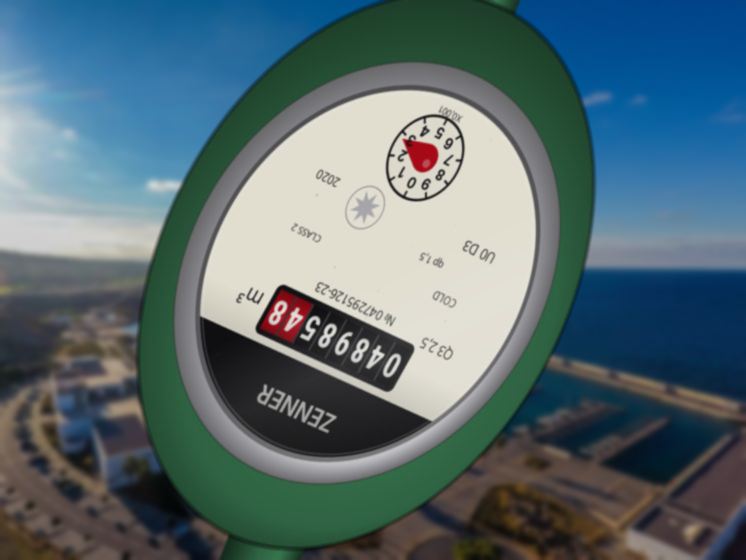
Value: value=48985.482 unit=m³
